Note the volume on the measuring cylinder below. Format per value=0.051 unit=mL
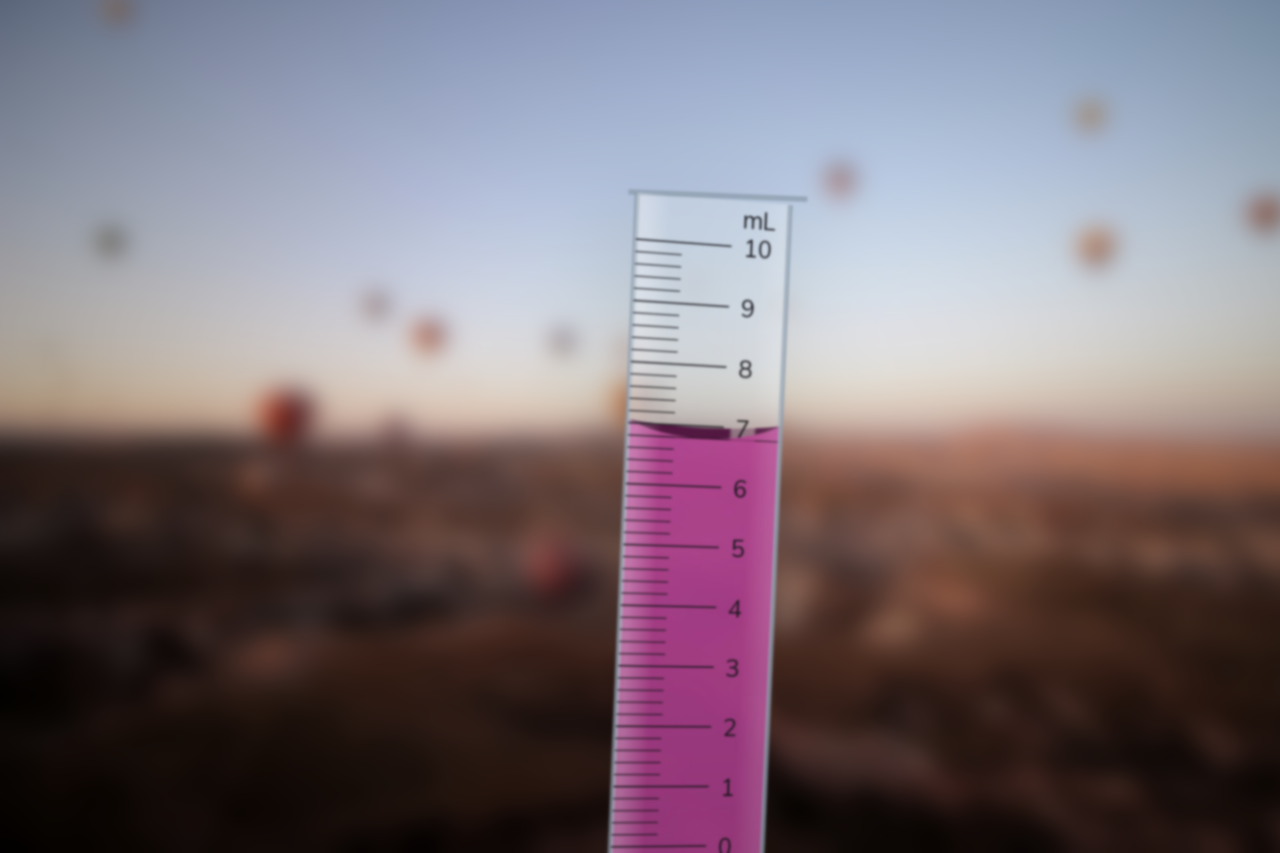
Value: value=6.8 unit=mL
